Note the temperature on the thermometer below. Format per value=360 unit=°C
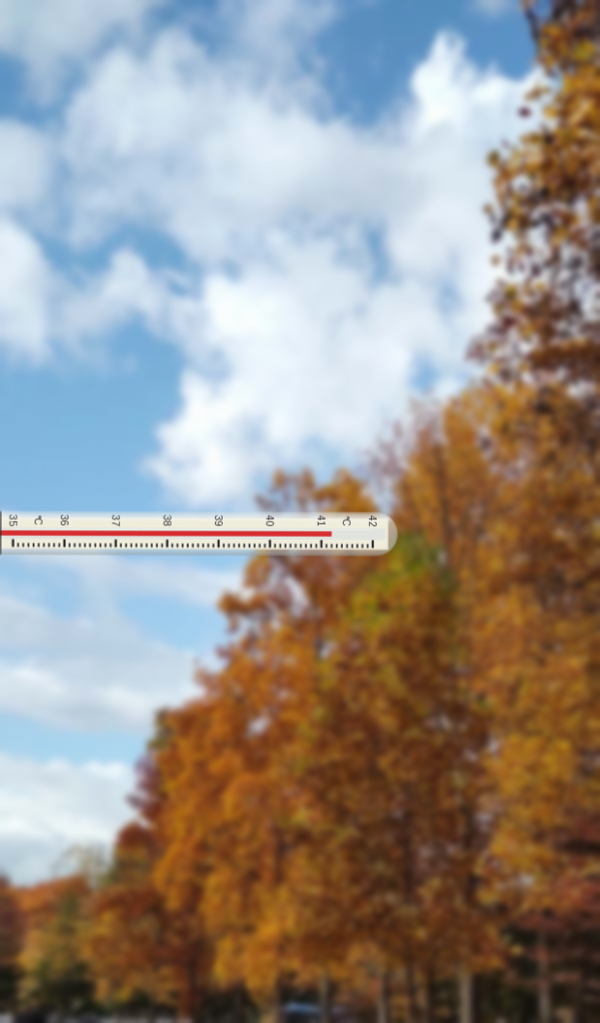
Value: value=41.2 unit=°C
